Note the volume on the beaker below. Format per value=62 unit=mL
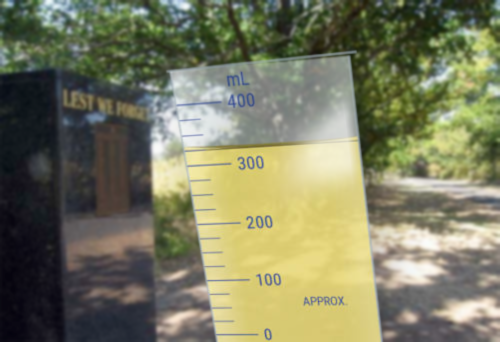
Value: value=325 unit=mL
